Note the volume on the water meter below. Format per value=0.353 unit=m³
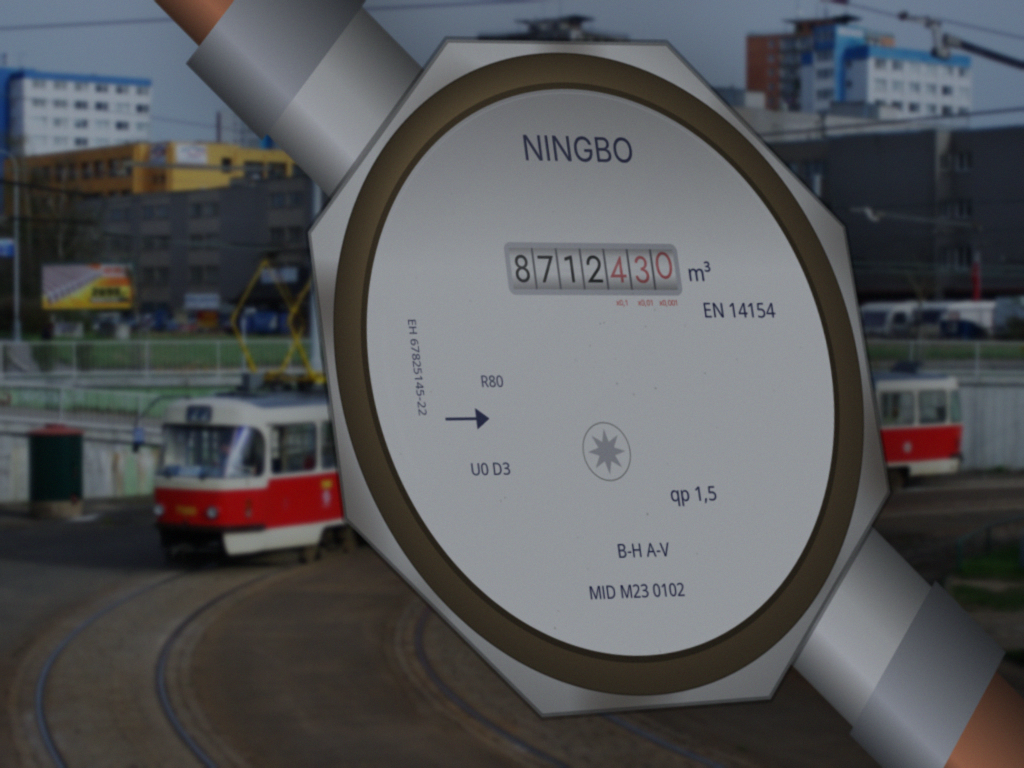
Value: value=8712.430 unit=m³
